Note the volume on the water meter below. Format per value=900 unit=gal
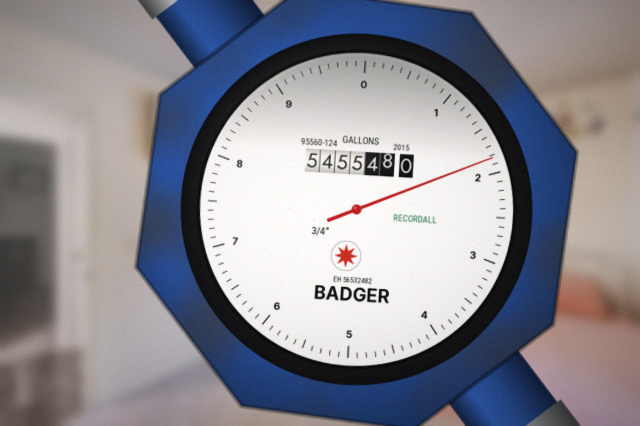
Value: value=5455481.8 unit=gal
